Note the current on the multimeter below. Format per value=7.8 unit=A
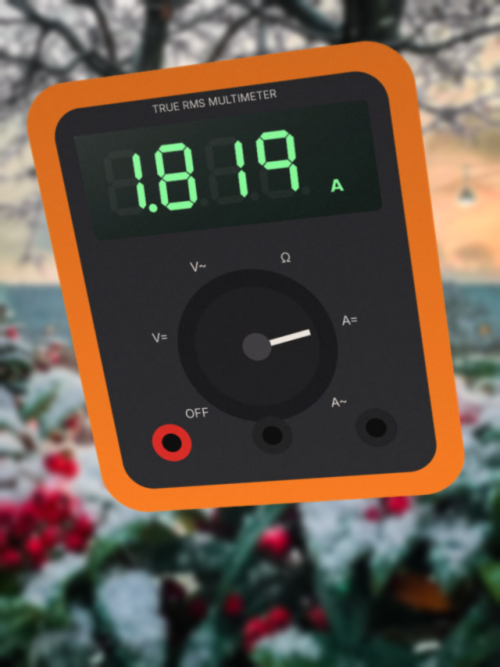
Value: value=1.819 unit=A
